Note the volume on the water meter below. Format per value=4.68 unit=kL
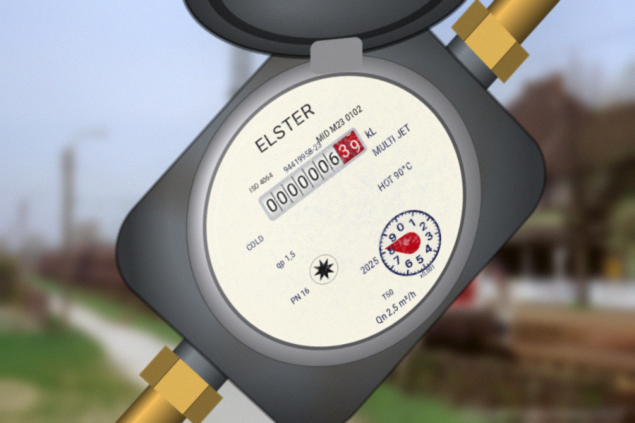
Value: value=6.388 unit=kL
